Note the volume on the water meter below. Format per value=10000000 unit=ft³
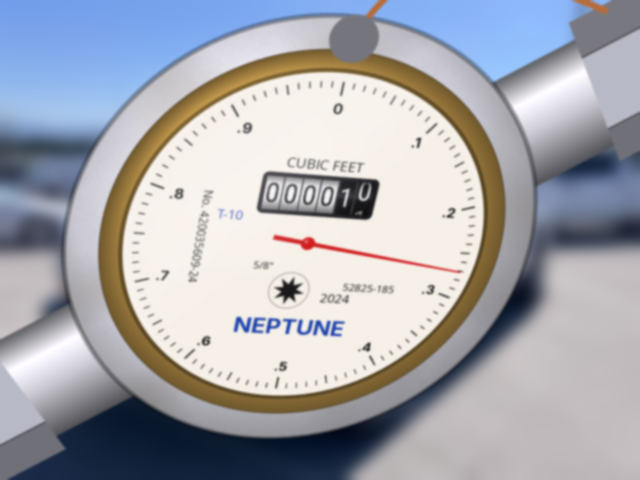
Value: value=10.27 unit=ft³
